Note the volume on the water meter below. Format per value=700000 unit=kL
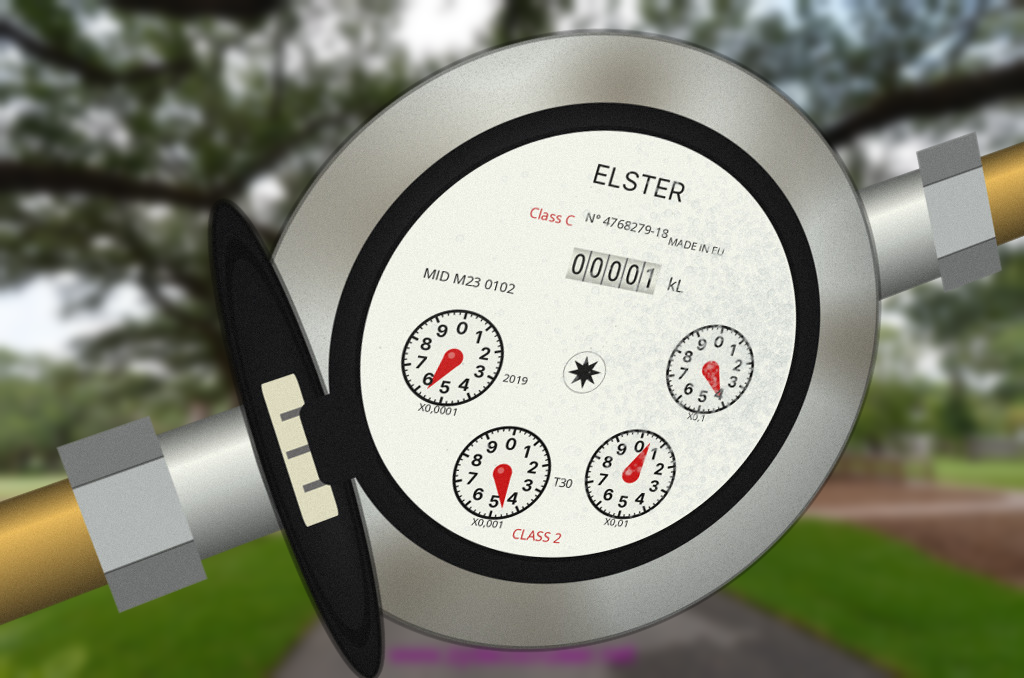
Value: value=1.4045 unit=kL
